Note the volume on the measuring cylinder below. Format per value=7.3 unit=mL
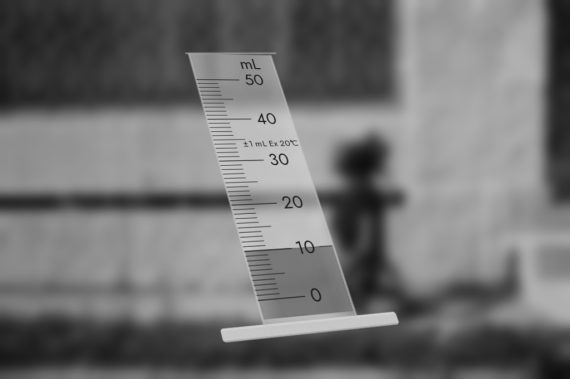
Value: value=10 unit=mL
